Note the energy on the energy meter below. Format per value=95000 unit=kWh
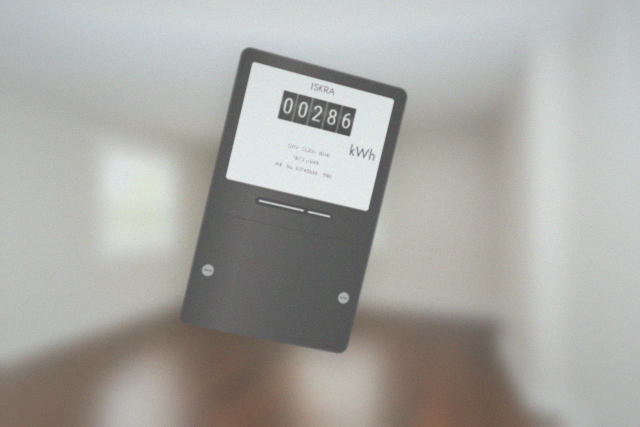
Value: value=286 unit=kWh
